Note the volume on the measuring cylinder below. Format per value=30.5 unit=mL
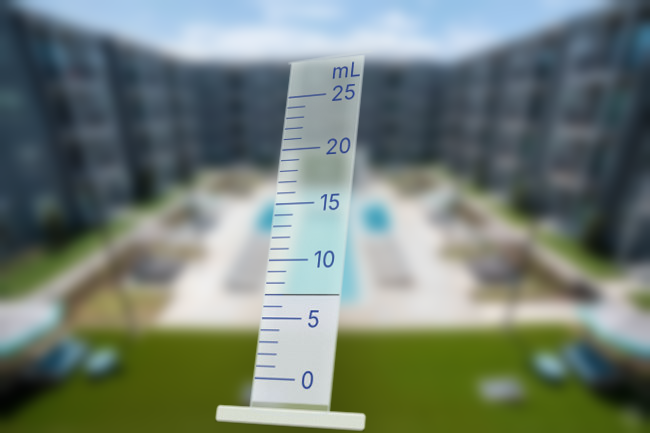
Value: value=7 unit=mL
